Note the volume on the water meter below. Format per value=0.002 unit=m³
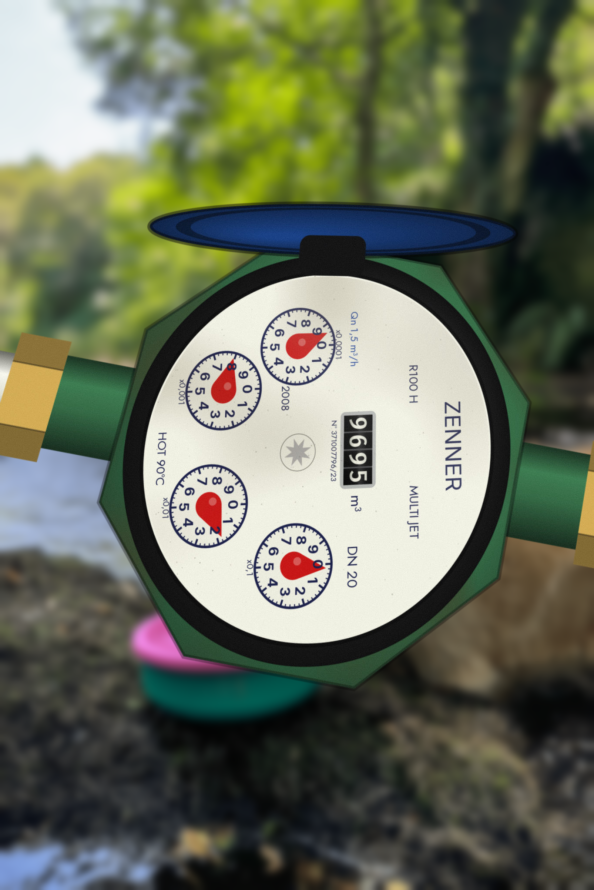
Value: value=9695.0179 unit=m³
